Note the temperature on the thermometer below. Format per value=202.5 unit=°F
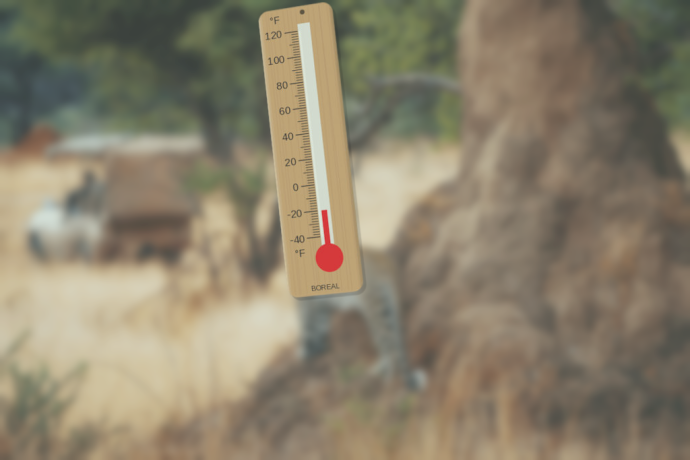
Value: value=-20 unit=°F
